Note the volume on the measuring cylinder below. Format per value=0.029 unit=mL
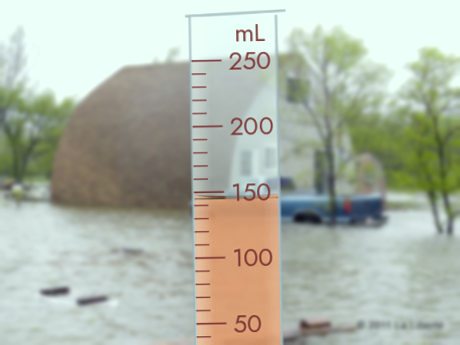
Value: value=145 unit=mL
